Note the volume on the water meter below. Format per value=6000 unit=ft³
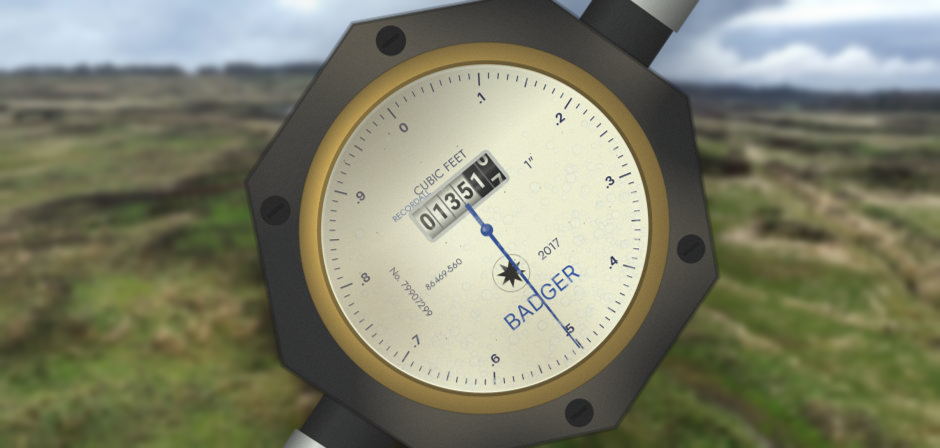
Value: value=13516.50 unit=ft³
